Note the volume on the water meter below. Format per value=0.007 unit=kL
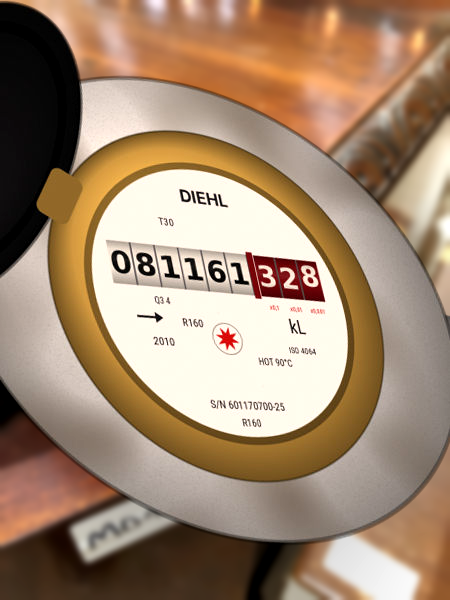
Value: value=81161.328 unit=kL
